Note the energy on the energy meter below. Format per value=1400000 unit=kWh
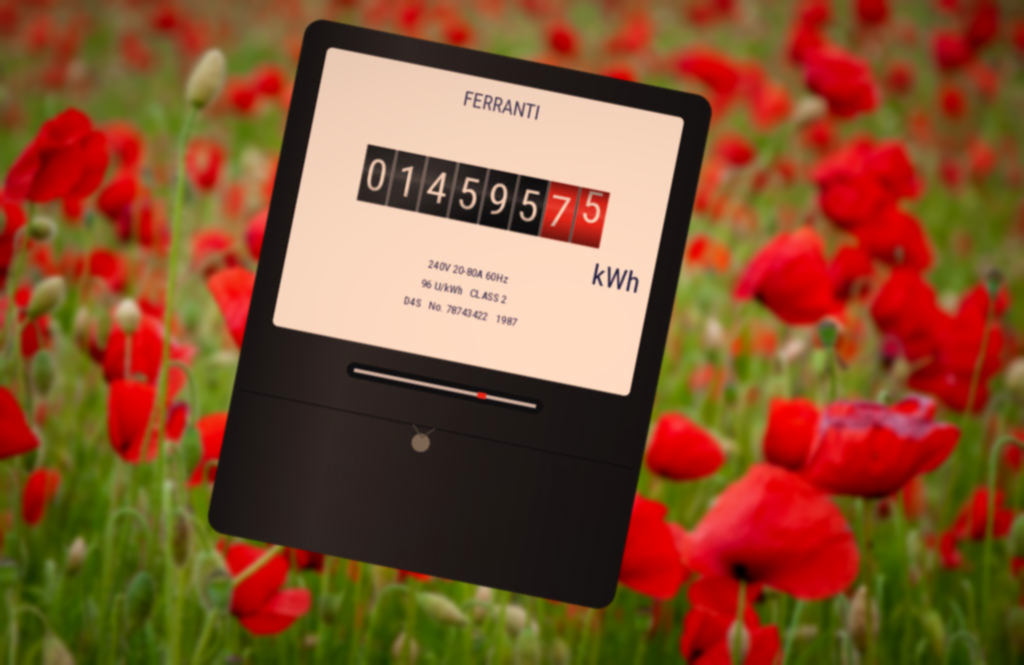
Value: value=14595.75 unit=kWh
